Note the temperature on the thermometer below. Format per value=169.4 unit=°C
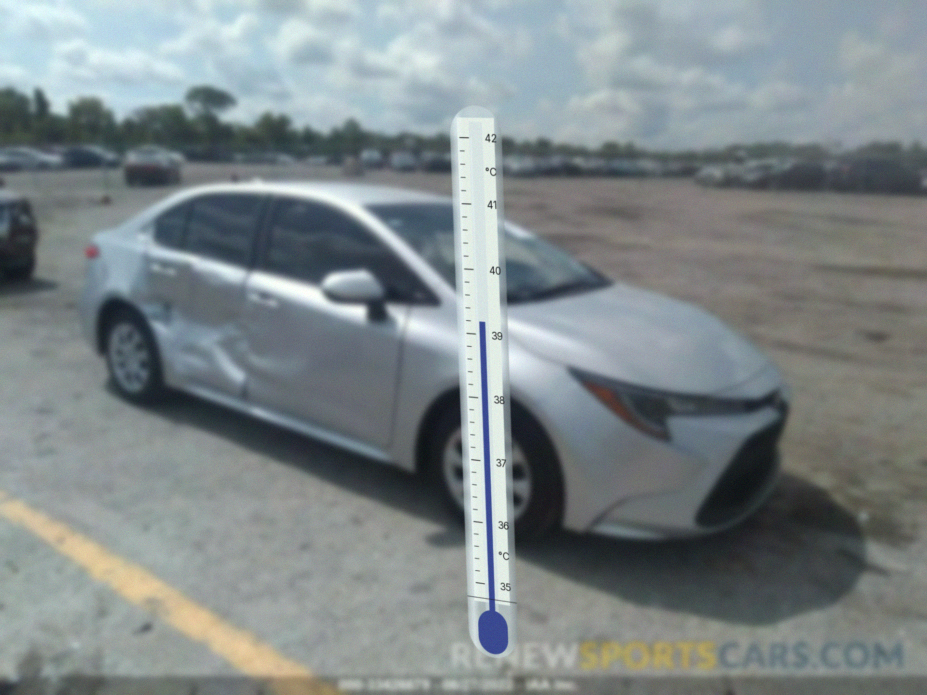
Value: value=39.2 unit=°C
